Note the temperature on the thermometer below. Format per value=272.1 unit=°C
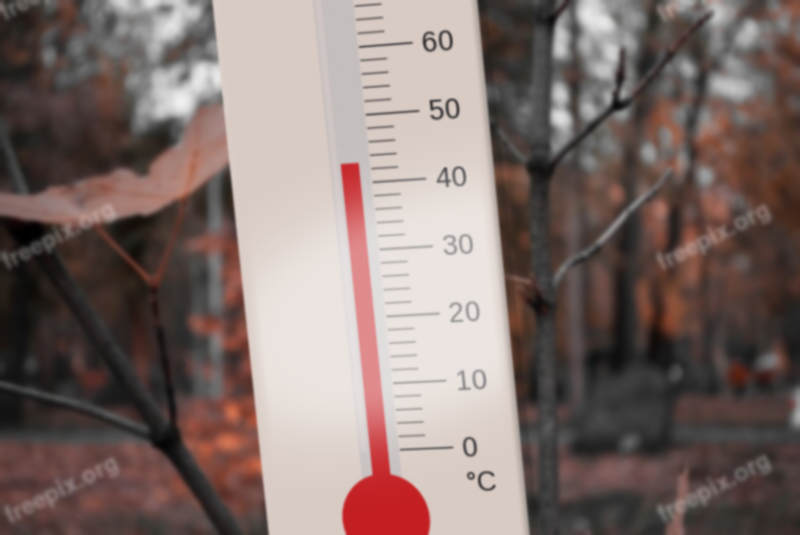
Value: value=43 unit=°C
